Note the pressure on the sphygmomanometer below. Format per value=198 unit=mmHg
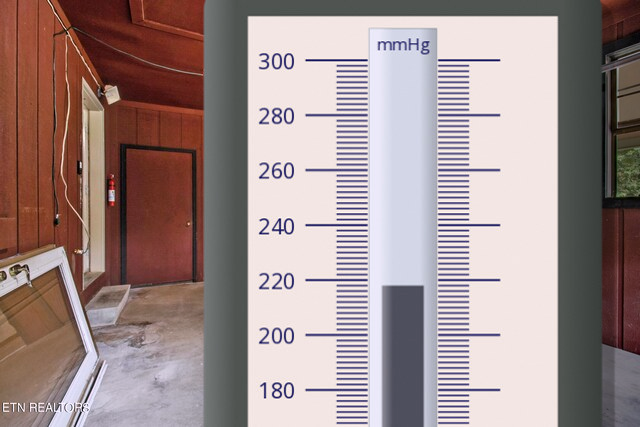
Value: value=218 unit=mmHg
